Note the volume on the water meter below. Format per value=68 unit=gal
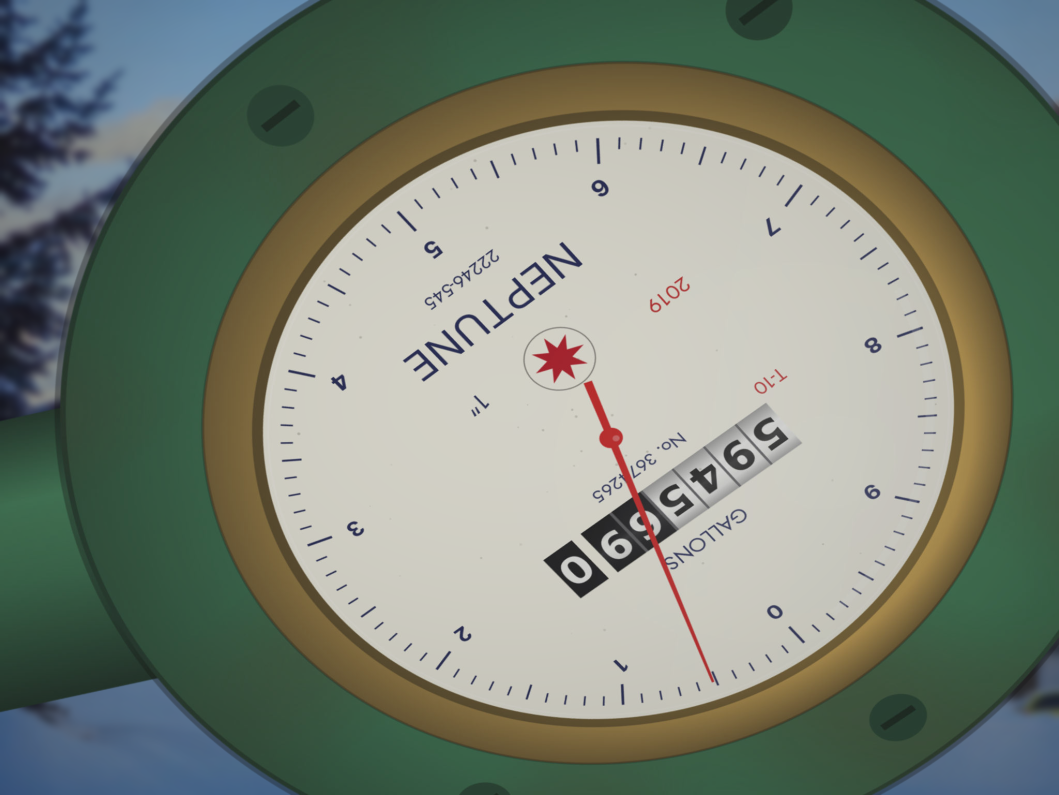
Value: value=5945690.5 unit=gal
